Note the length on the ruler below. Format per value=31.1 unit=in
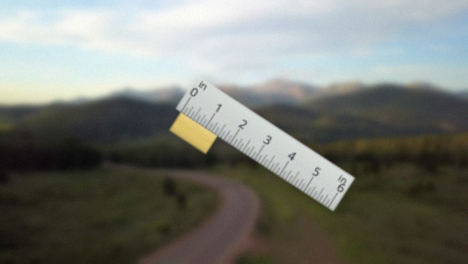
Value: value=1.5 unit=in
